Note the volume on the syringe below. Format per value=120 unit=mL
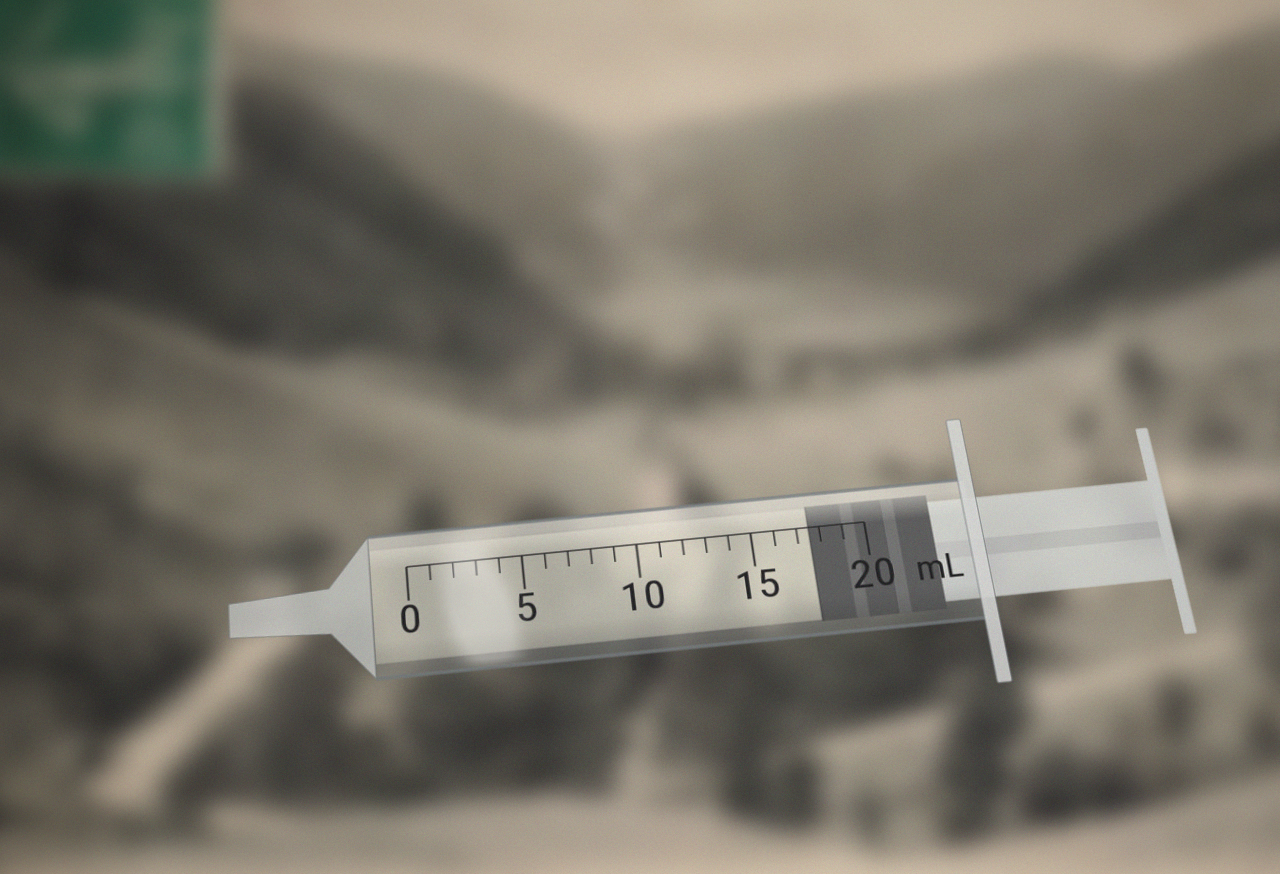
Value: value=17.5 unit=mL
